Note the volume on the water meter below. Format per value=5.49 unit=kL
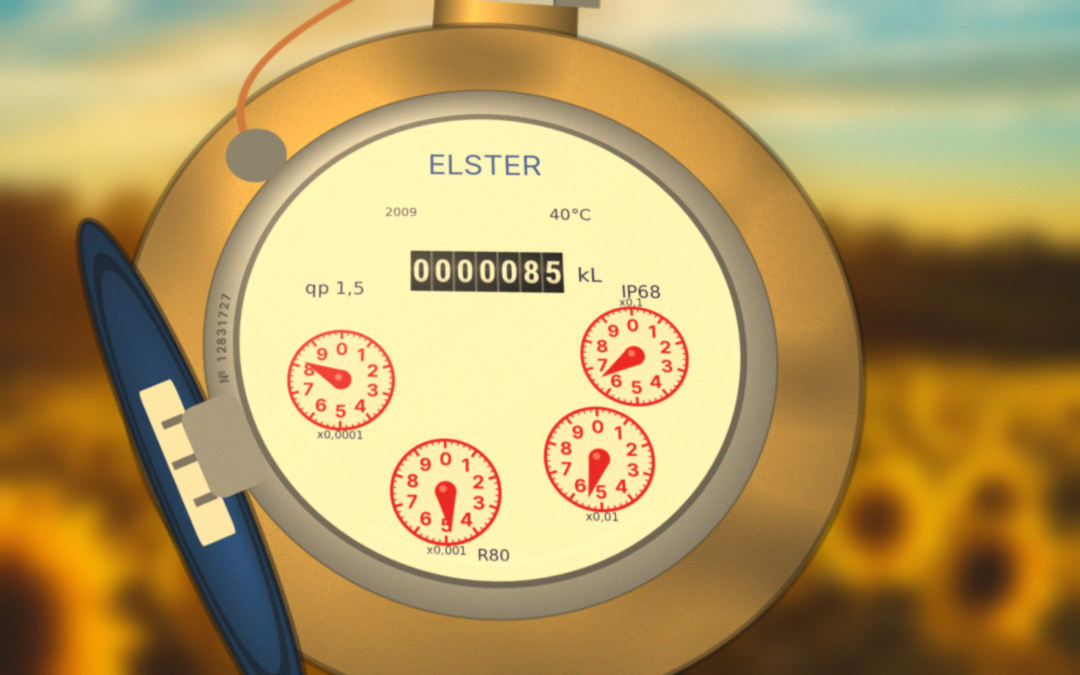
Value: value=85.6548 unit=kL
